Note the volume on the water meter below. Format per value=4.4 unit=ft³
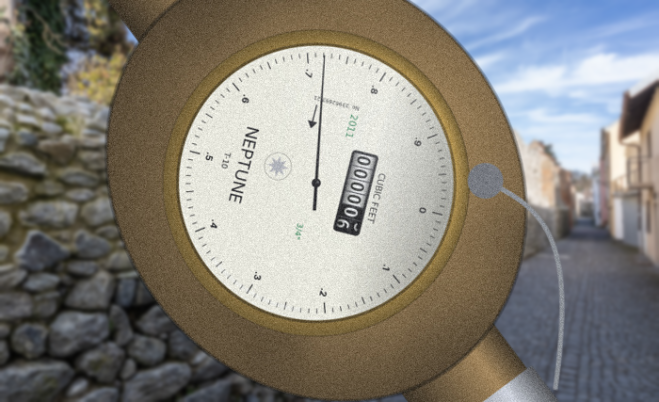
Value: value=5.72 unit=ft³
